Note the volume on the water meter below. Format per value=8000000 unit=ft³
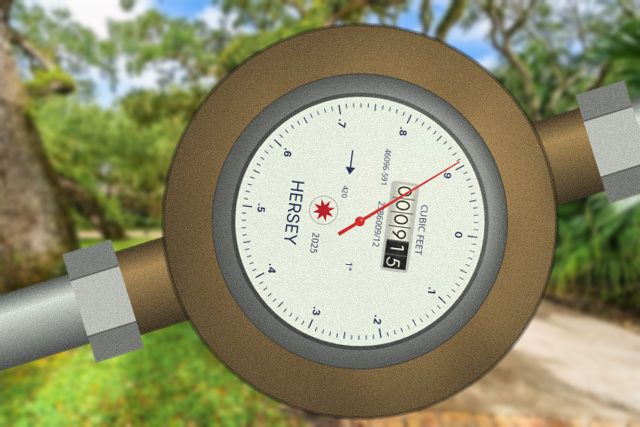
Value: value=914.89 unit=ft³
